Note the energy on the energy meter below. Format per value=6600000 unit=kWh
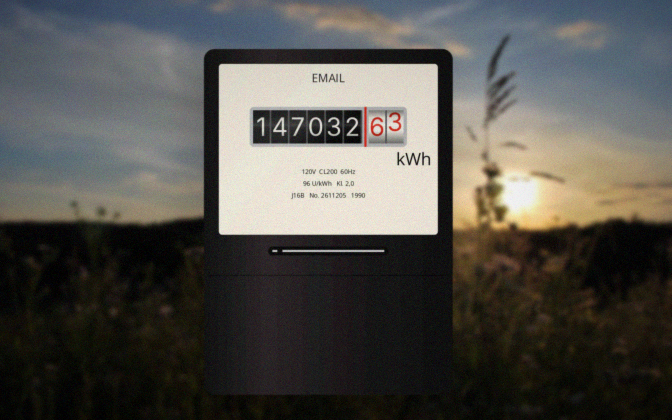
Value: value=147032.63 unit=kWh
